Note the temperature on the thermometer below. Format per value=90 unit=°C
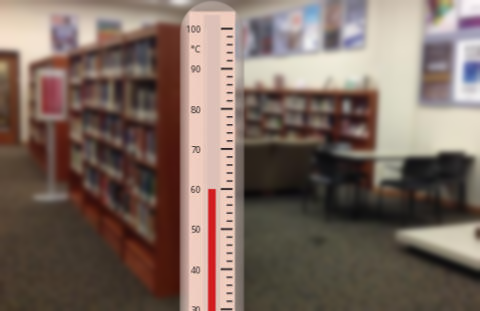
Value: value=60 unit=°C
